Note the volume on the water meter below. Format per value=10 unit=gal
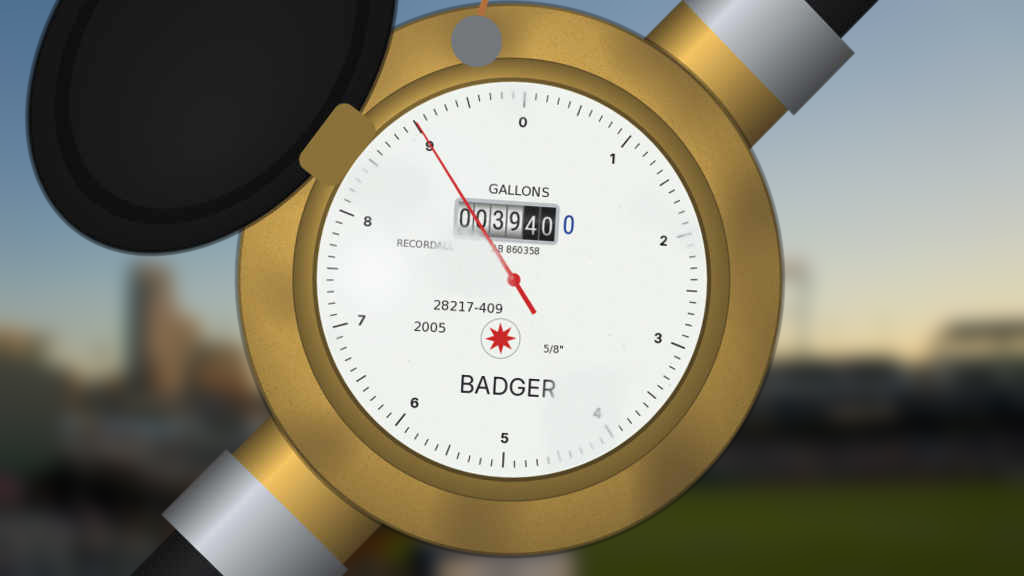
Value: value=39399.0 unit=gal
